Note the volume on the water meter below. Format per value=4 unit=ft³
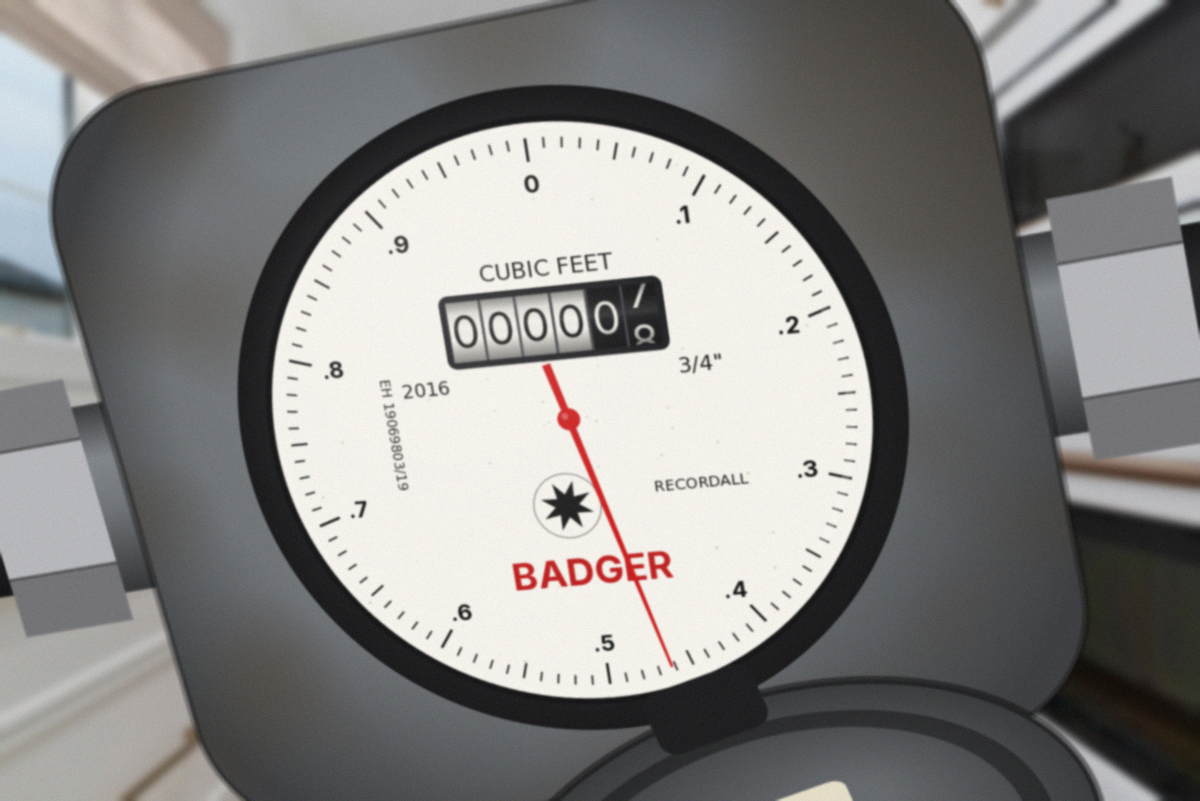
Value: value=7.46 unit=ft³
